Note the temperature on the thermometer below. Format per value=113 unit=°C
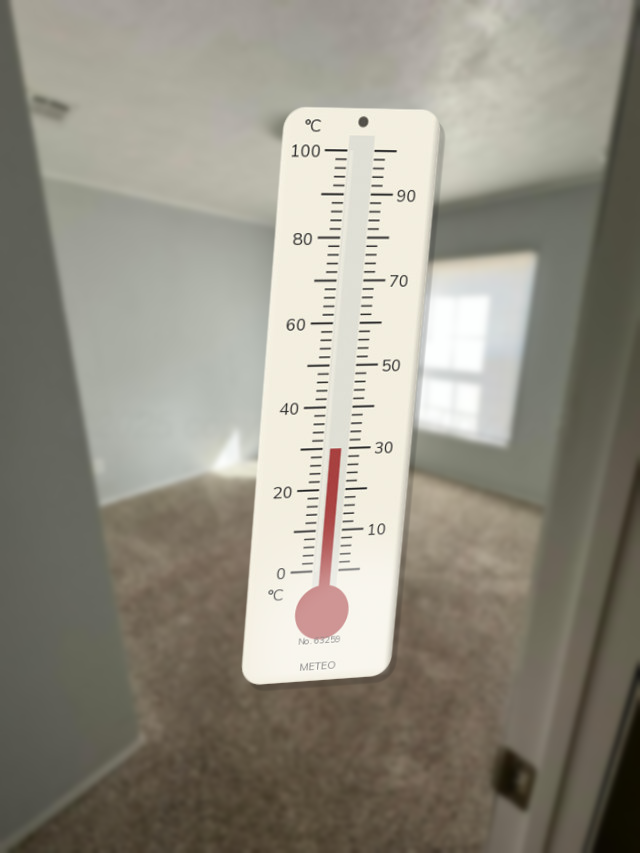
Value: value=30 unit=°C
